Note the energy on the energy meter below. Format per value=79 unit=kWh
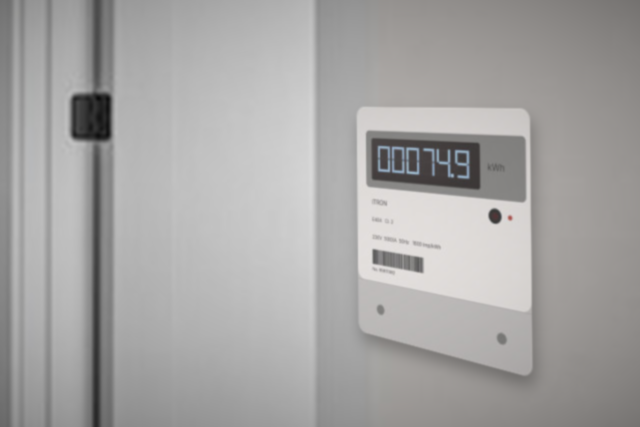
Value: value=74.9 unit=kWh
